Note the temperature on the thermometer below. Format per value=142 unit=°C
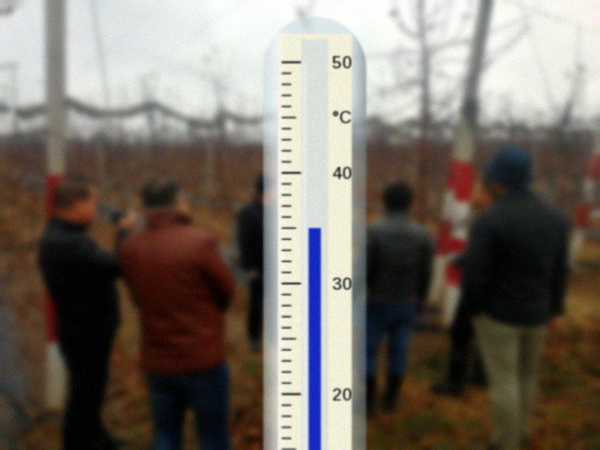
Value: value=35 unit=°C
